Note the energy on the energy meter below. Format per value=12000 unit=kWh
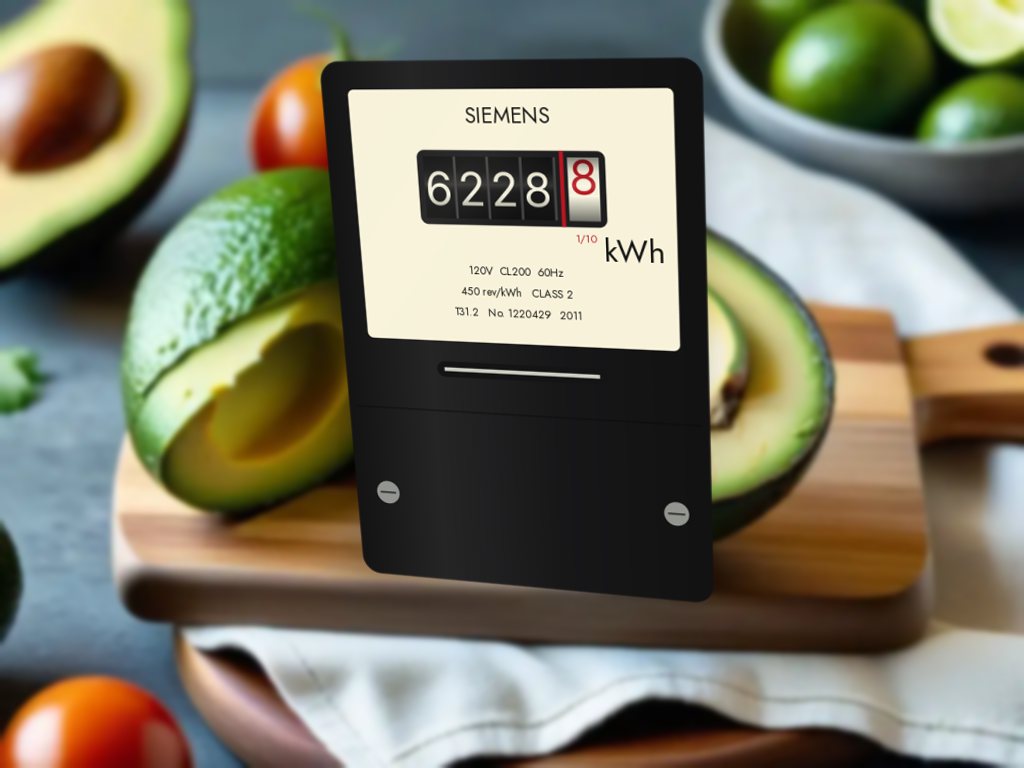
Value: value=6228.8 unit=kWh
